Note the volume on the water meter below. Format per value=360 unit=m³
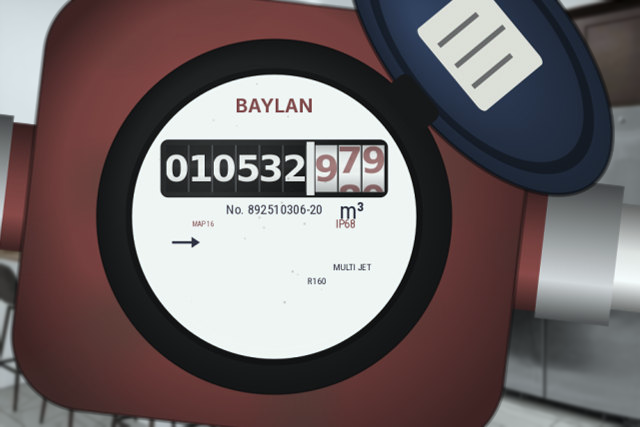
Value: value=10532.979 unit=m³
